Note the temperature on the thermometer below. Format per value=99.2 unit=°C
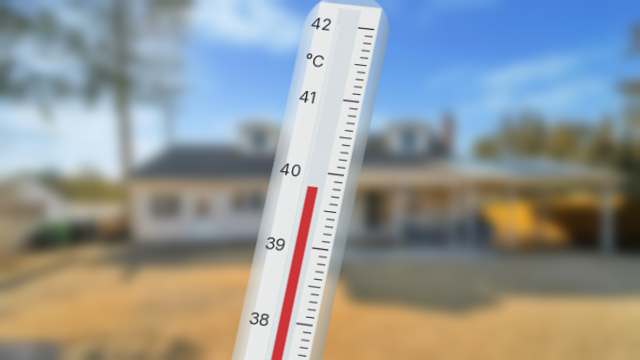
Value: value=39.8 unit=°C
